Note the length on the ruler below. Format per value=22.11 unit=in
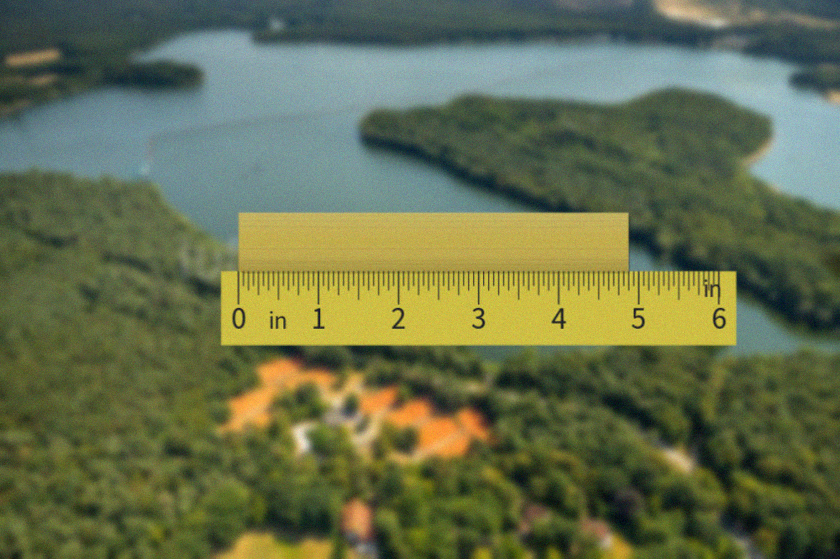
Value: value=4.875 unit=in
